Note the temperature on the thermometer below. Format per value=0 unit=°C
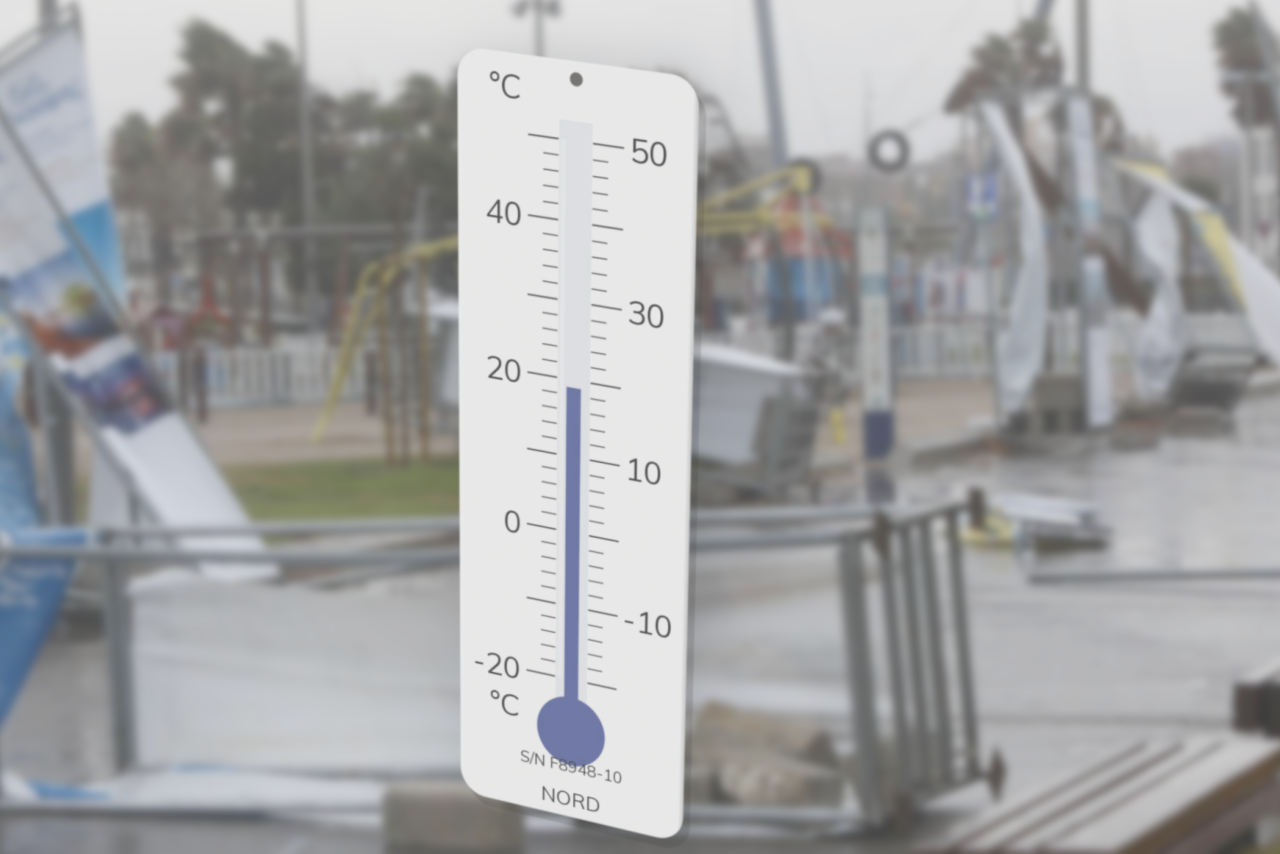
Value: value=19 unit=°C
